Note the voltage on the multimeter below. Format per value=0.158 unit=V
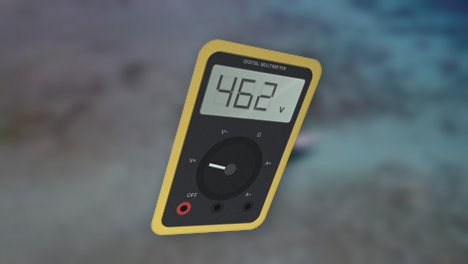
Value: value=462 unit=V
